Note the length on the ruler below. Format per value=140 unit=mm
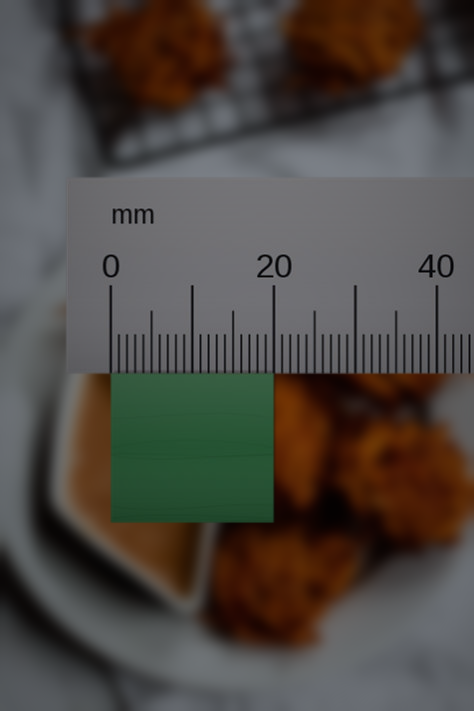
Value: value=20 unit=mm
